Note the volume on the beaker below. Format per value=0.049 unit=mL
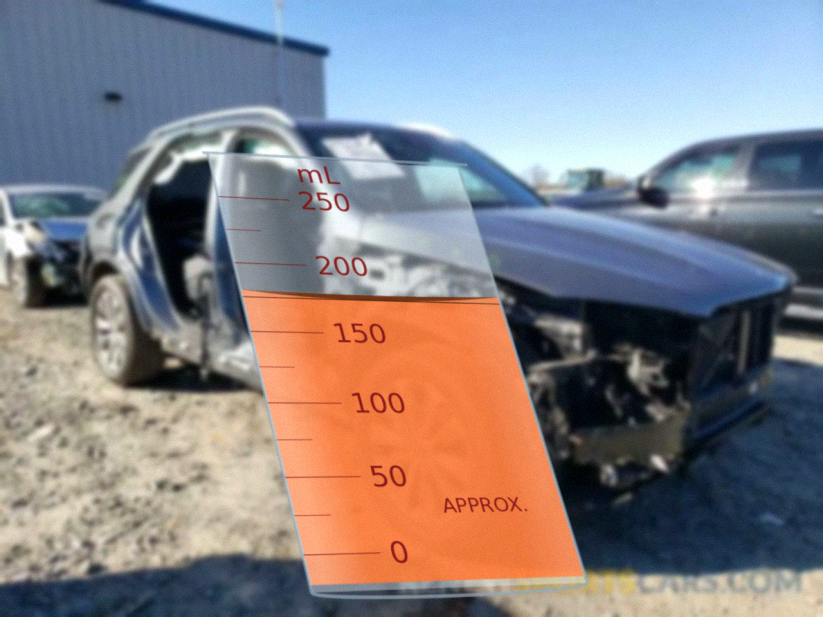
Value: value=175 unit=mL
